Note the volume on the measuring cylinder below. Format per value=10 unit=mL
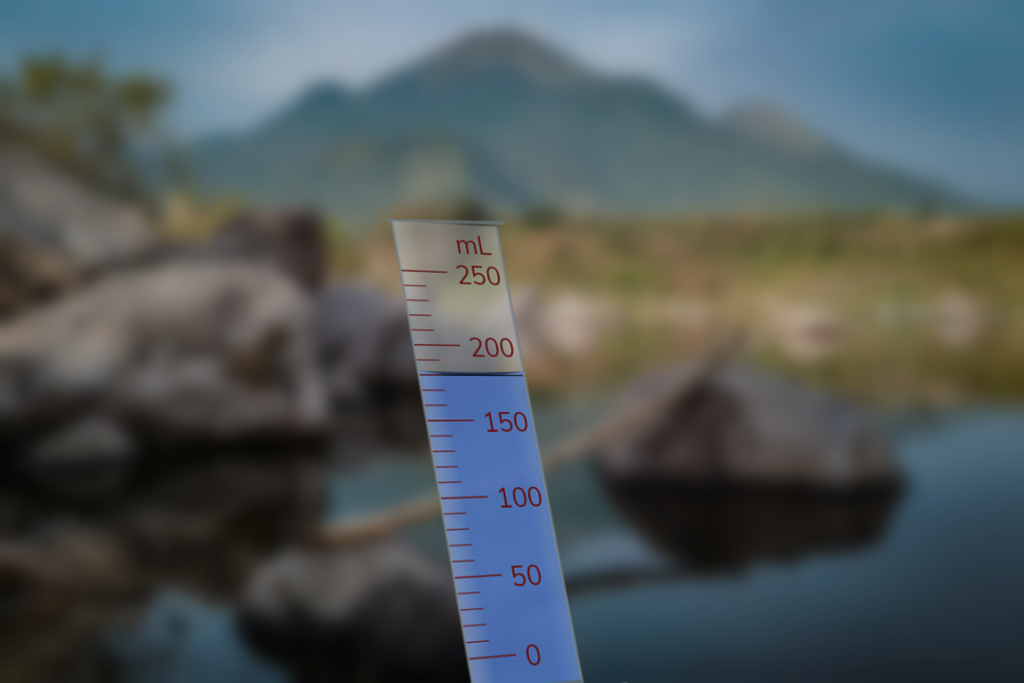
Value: value=180 unit=mL
